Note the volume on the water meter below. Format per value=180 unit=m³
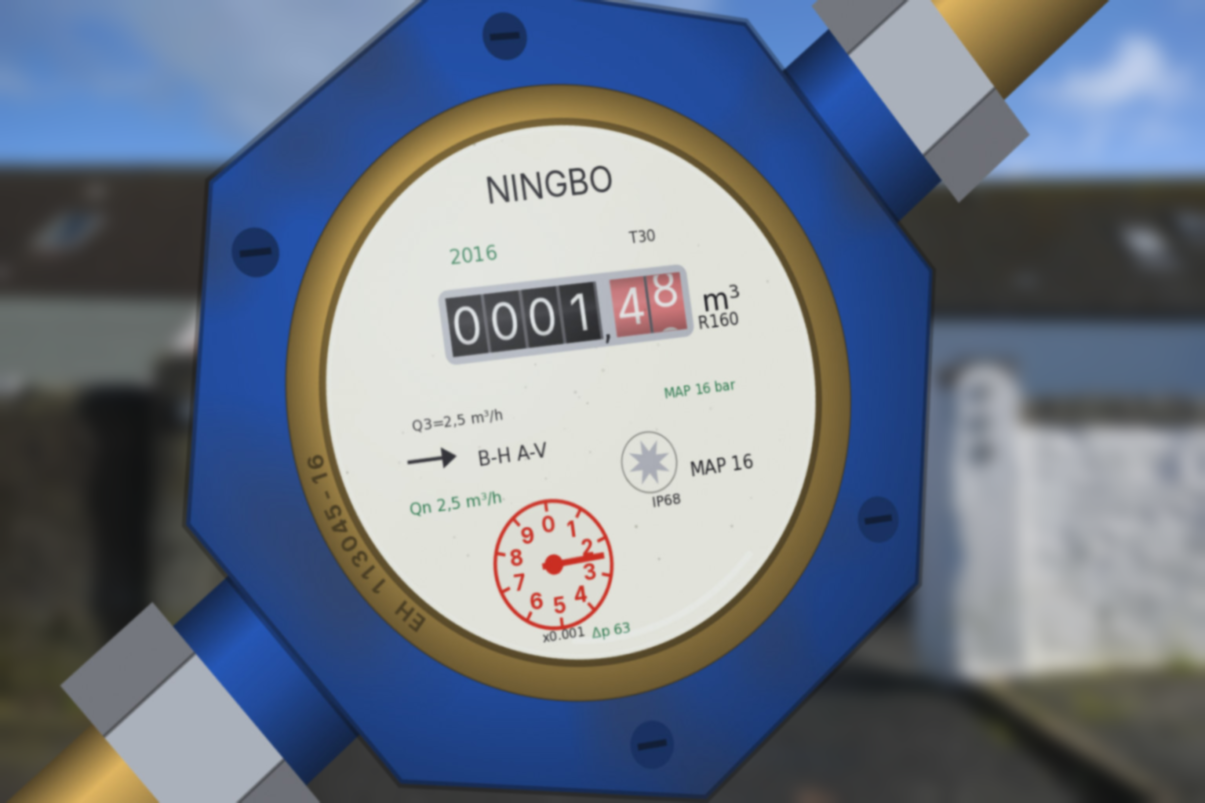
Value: value=1.482 unit=m³
